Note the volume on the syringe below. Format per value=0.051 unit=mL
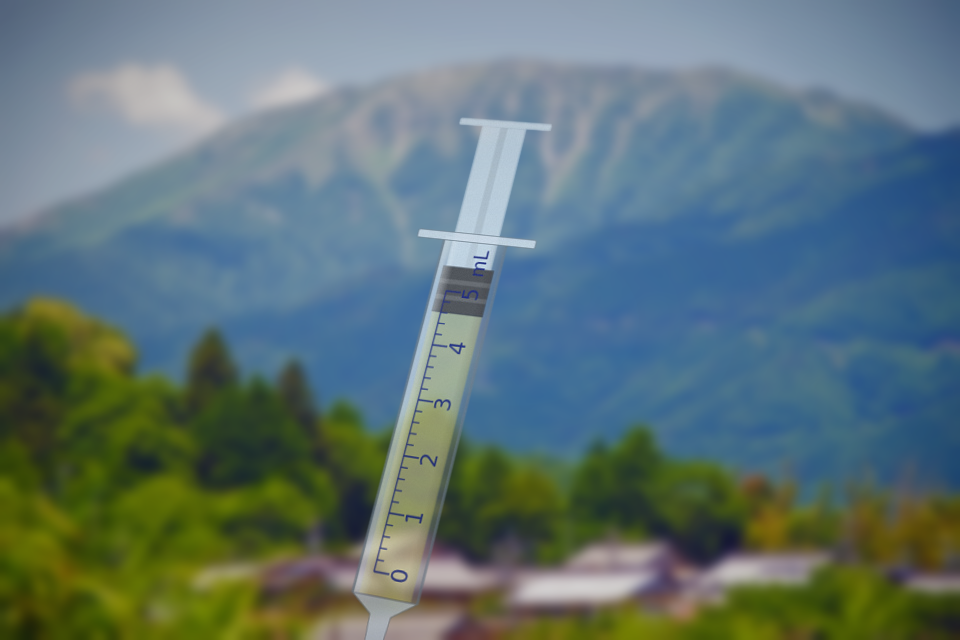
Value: value=4.6 unit=mL
